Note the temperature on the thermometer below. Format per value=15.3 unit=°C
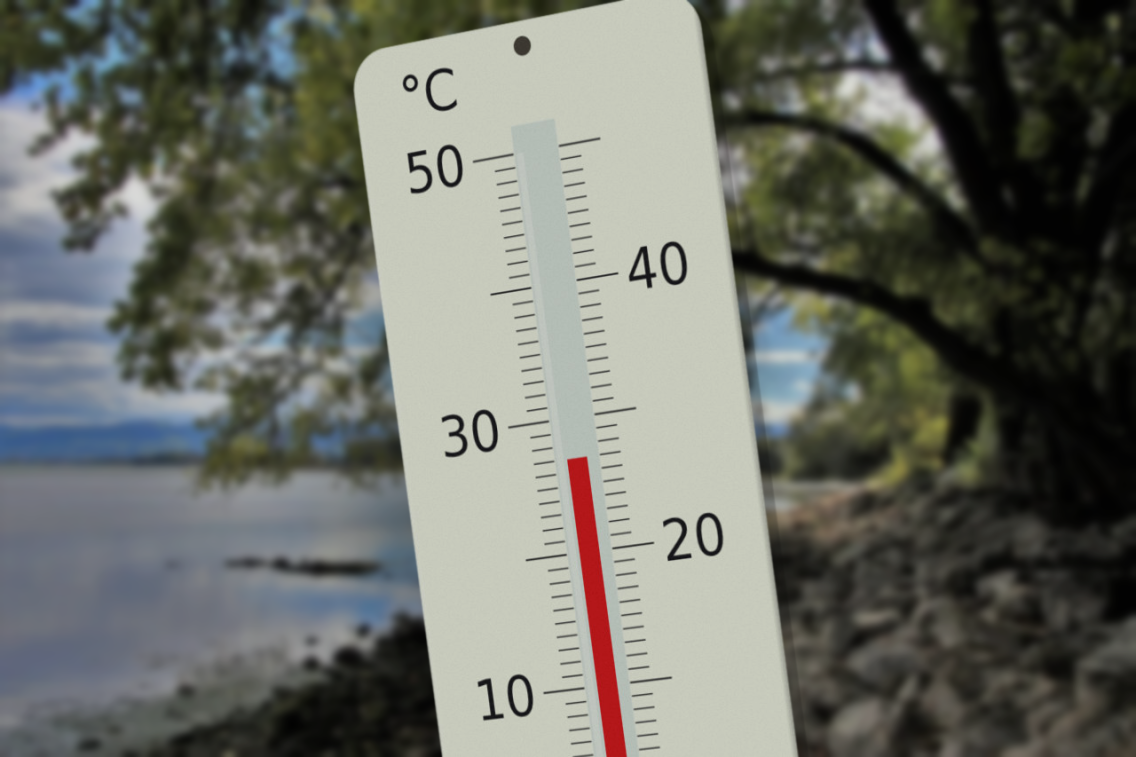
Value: value=27 unit=°C
